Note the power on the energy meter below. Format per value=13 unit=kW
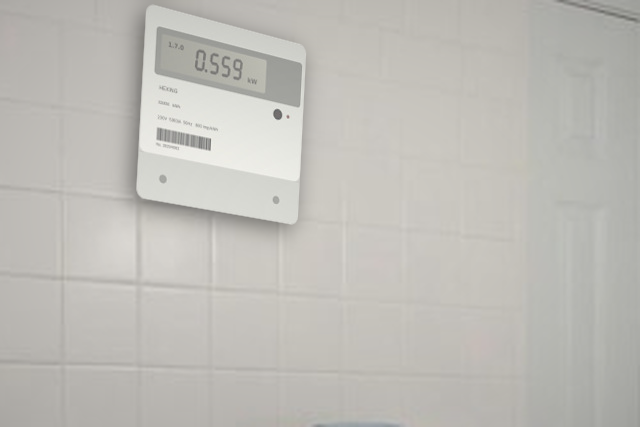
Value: value=0.559 unit=kW
